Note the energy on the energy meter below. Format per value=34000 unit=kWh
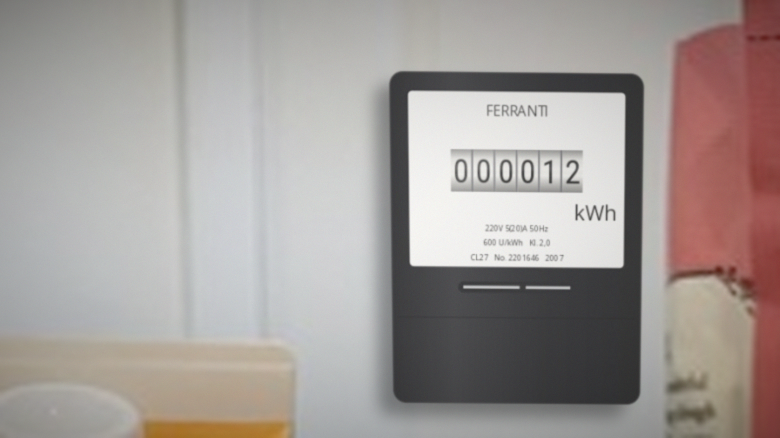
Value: value=12 unit=kWh
